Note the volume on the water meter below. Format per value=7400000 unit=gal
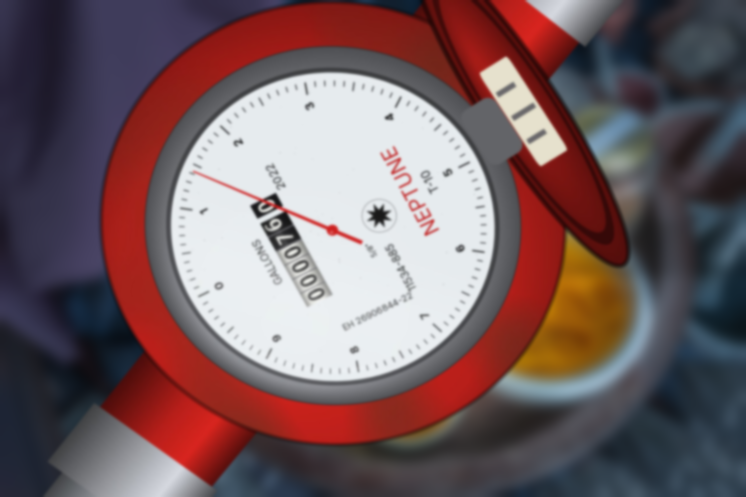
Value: value=761.4 unit=gal
